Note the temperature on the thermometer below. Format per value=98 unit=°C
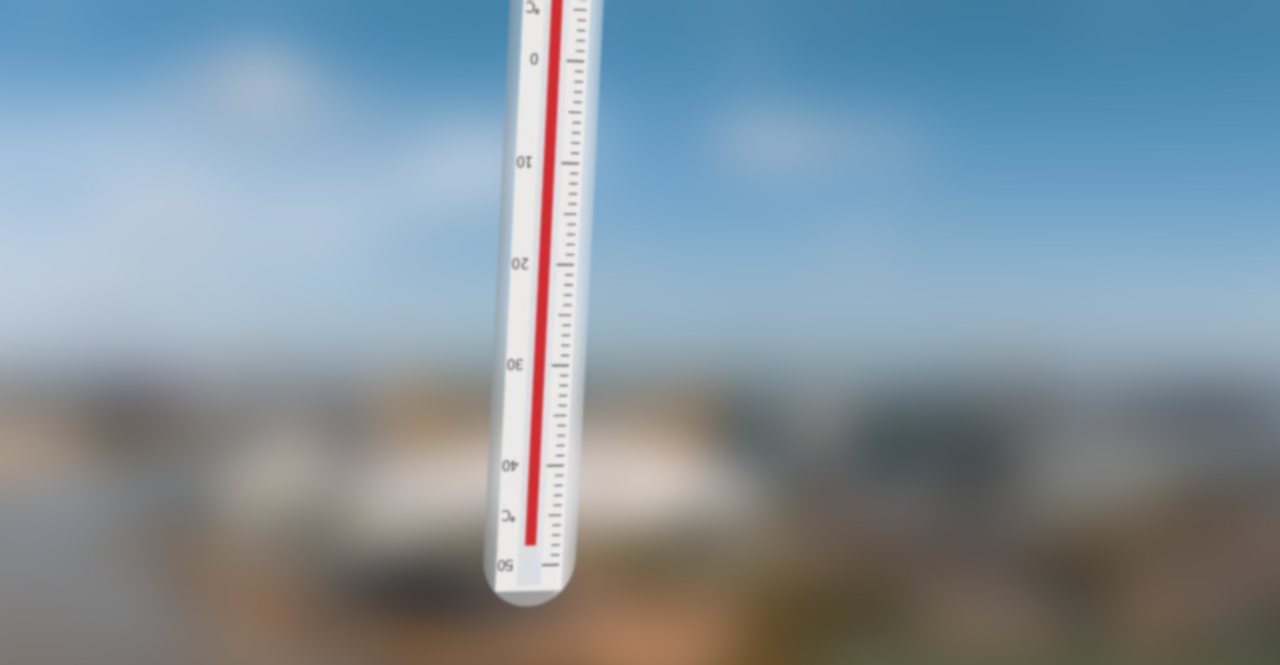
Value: value=48 unit=°C
